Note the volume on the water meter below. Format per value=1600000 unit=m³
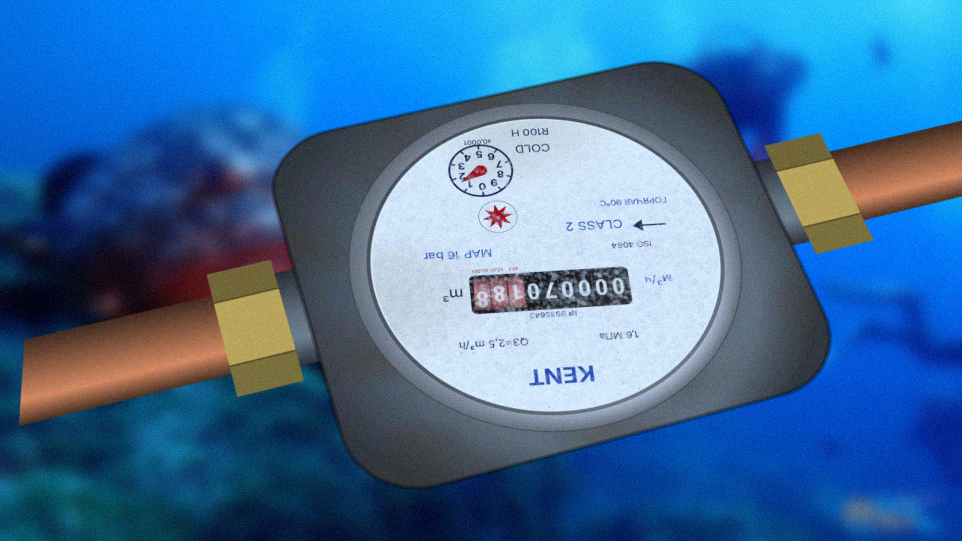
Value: value=70.1881 unit=m³
